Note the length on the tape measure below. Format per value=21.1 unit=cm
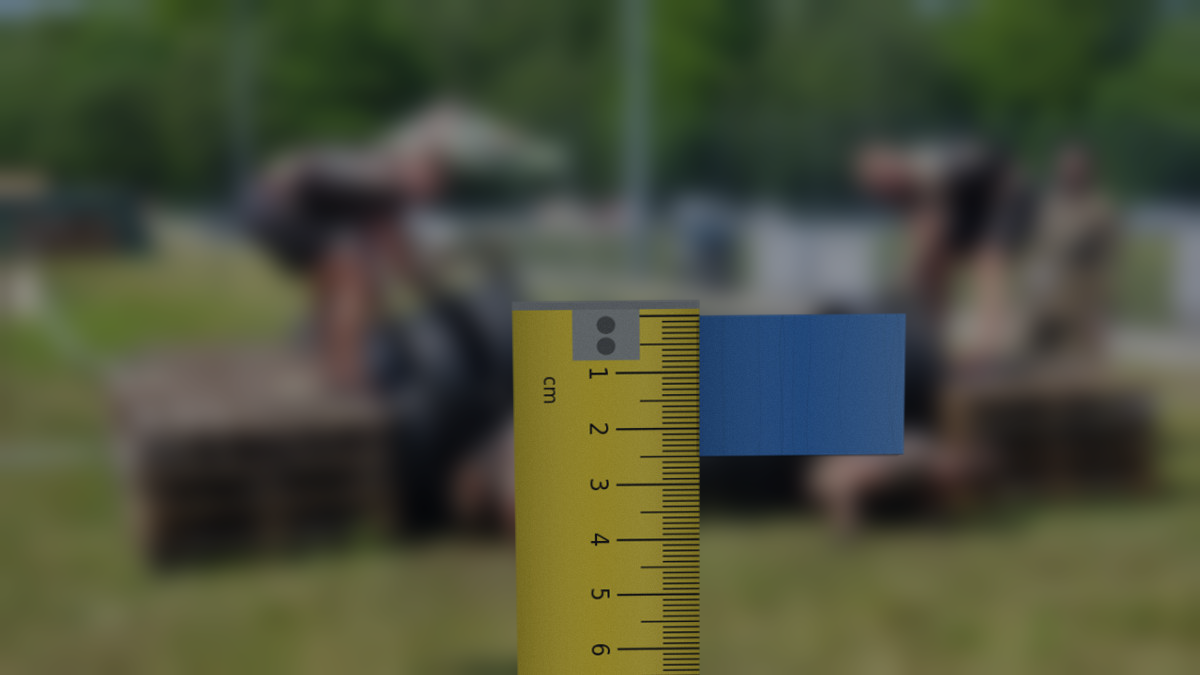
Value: value=2.5 unit=cm
